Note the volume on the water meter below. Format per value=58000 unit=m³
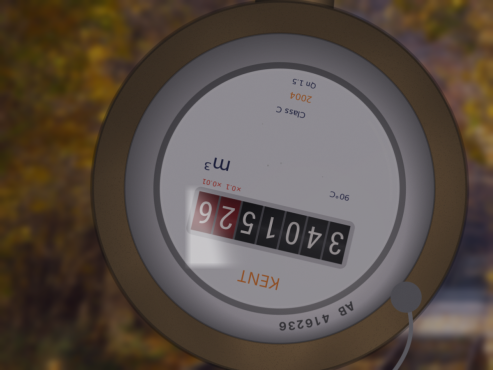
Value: value=34015.26 unit=m³
